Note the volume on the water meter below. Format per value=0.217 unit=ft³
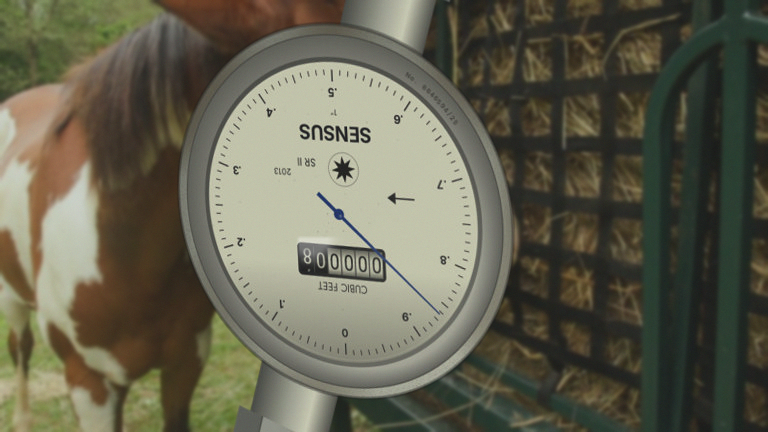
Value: value=7.86 unit=ft³
